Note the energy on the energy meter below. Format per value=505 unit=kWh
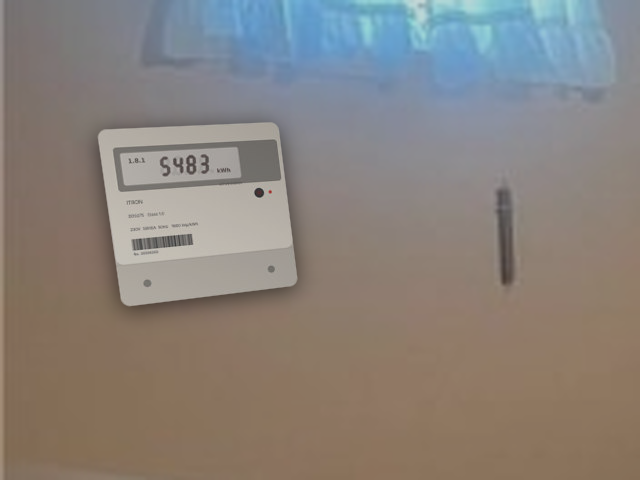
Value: value=5483 unit=kWh
